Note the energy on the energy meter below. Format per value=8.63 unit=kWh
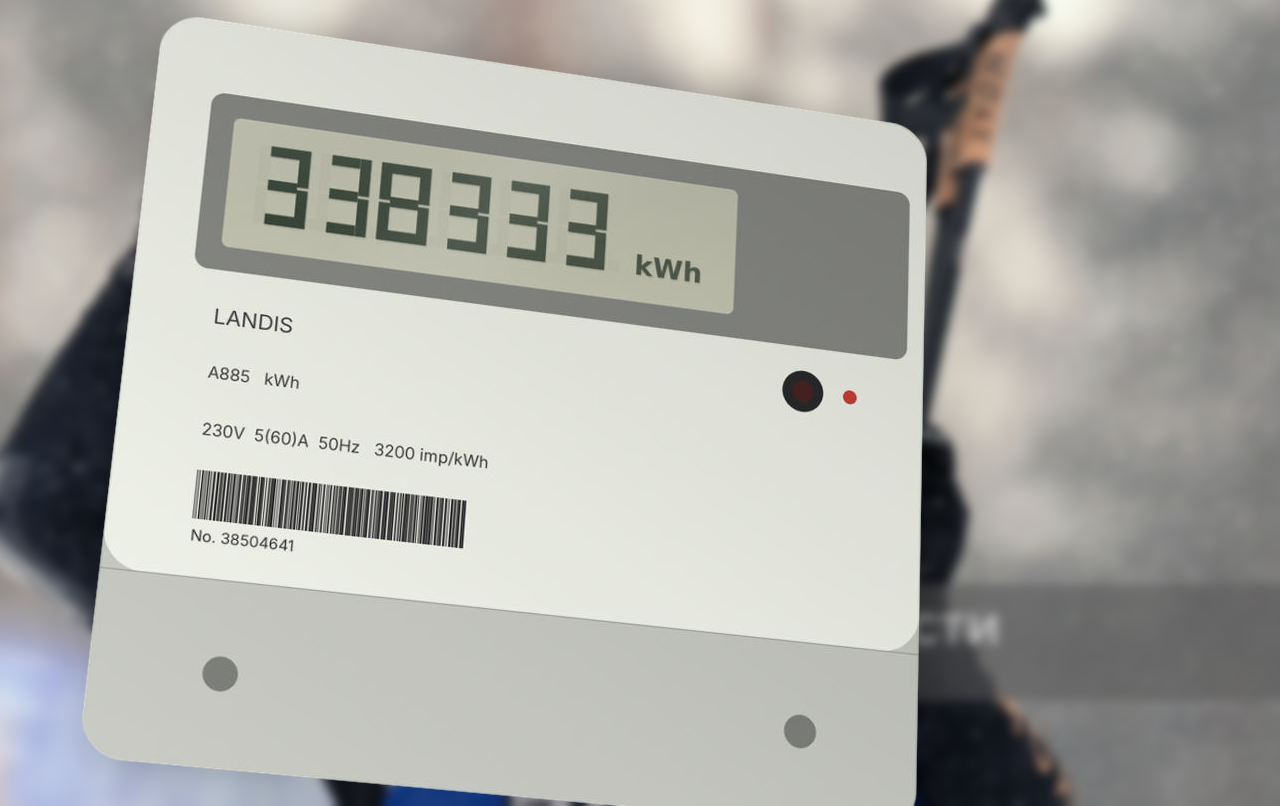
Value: value=338333 unit=kWh
